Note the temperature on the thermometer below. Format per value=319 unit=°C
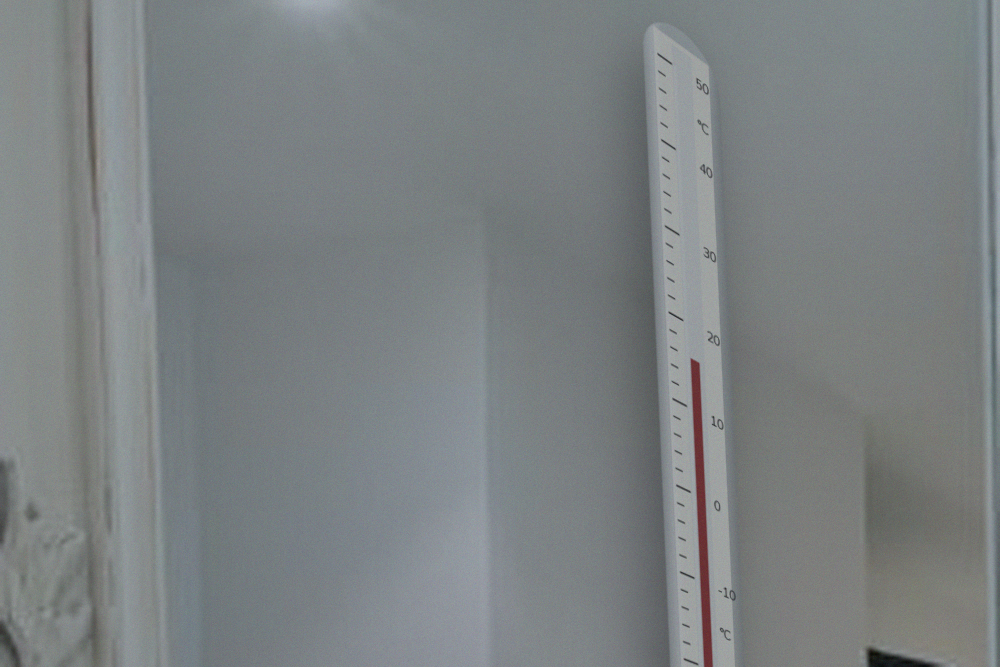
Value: value=16 unit=°C
